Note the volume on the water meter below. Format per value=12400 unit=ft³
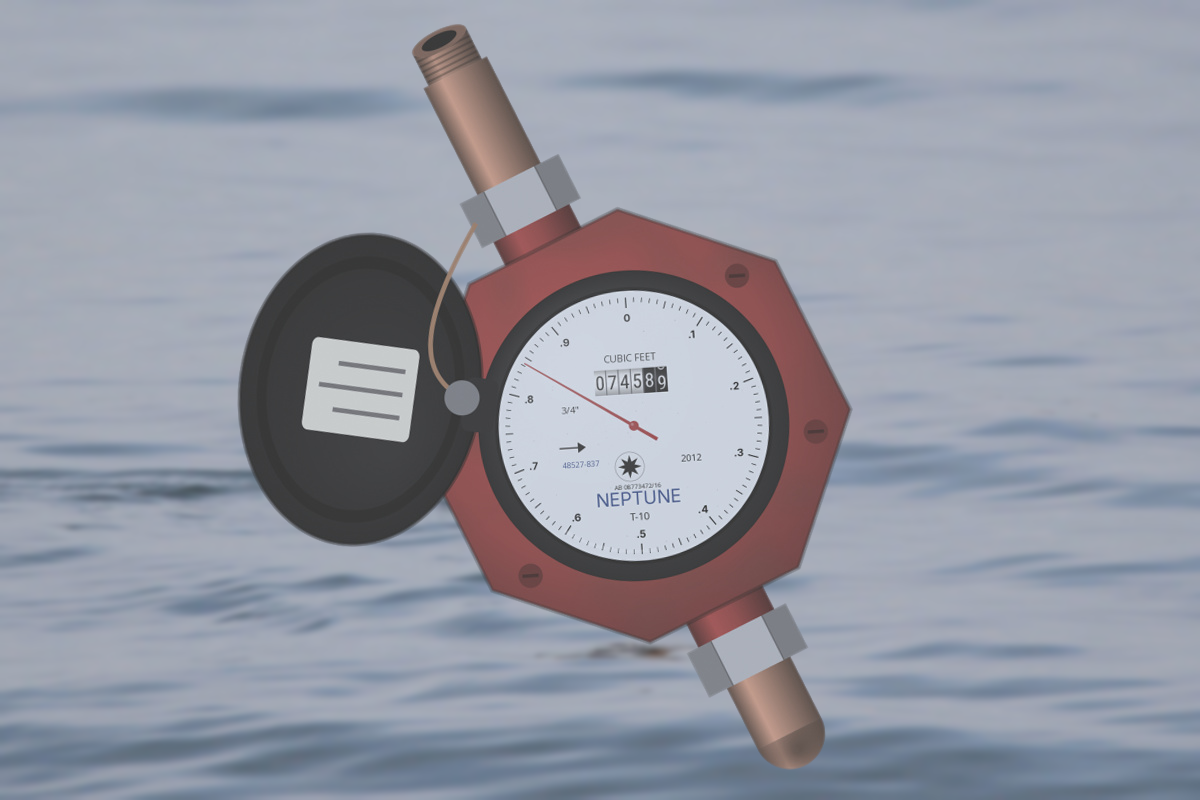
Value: value=74588.84 unit=ft³
